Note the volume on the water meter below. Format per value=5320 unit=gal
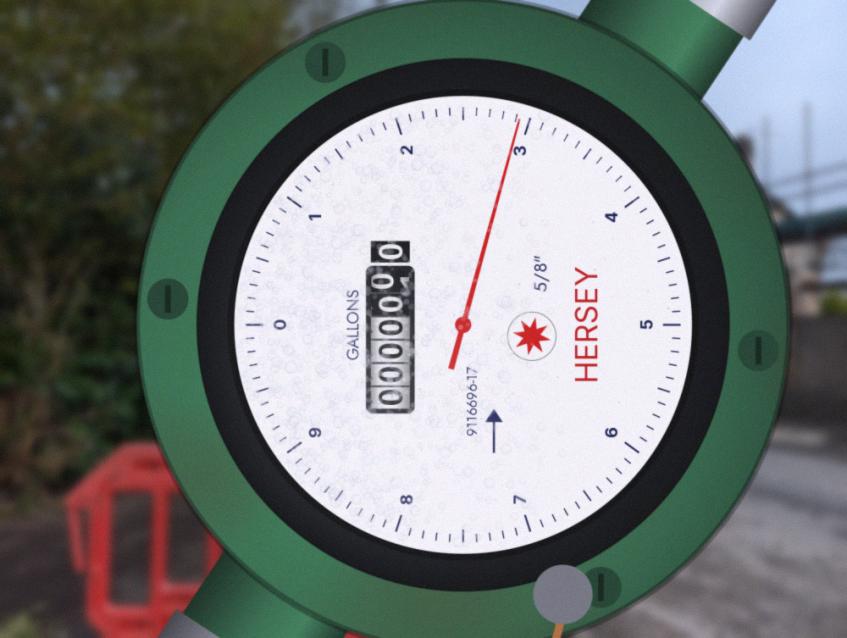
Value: value=2.9 unit=gal
